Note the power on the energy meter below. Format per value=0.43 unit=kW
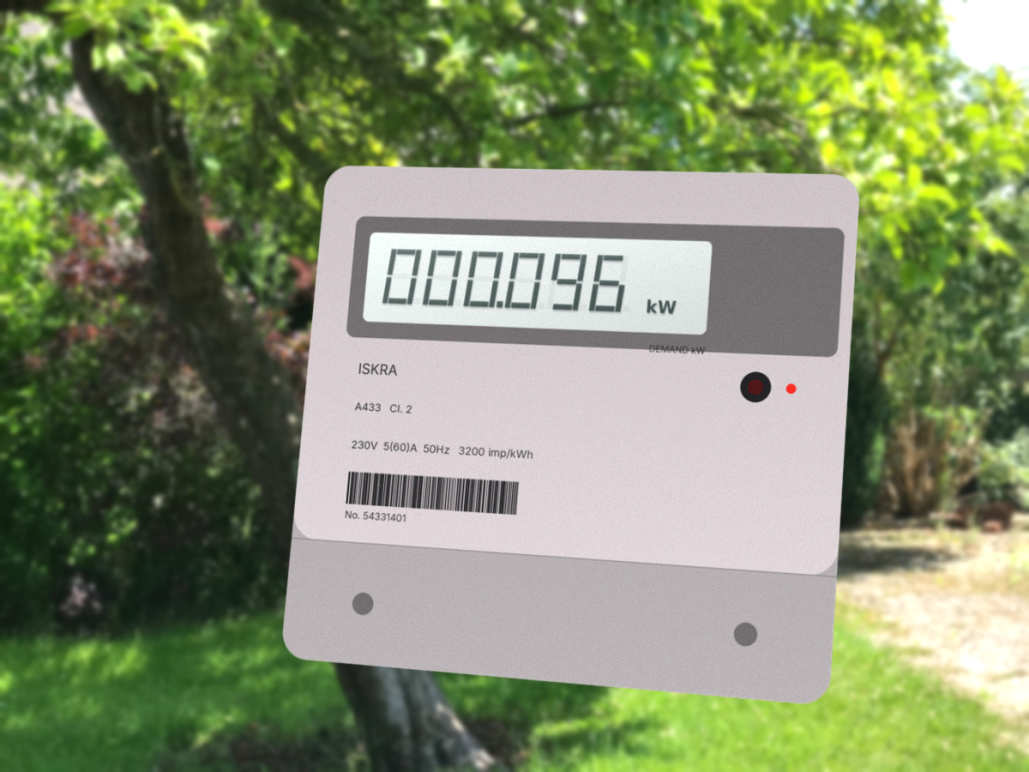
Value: value=0.096 unit=kW
